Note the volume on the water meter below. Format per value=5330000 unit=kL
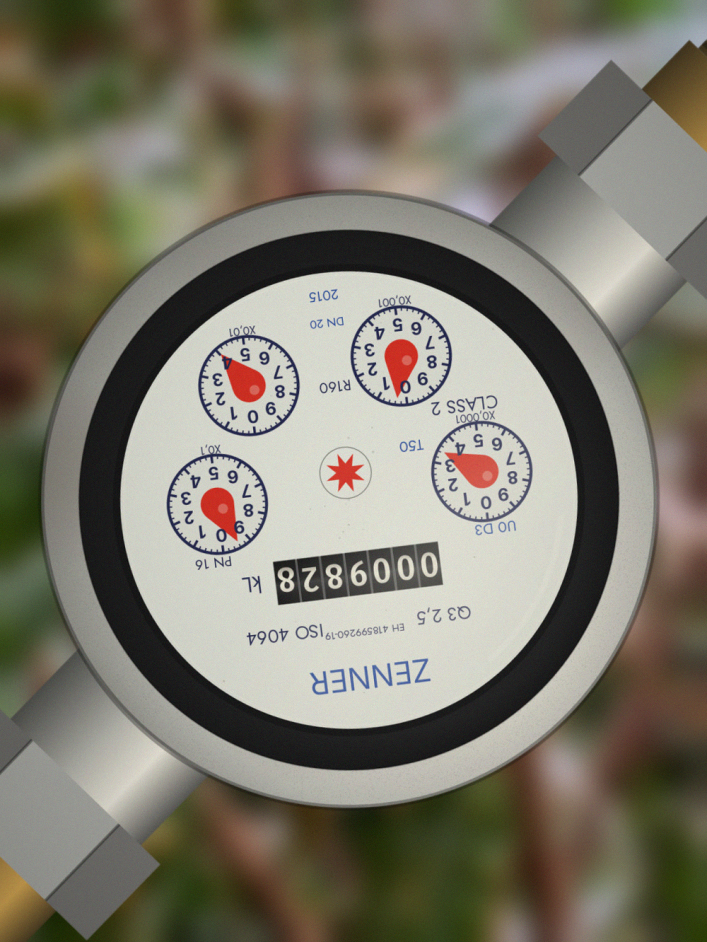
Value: value=9827.9403 unit=kL
